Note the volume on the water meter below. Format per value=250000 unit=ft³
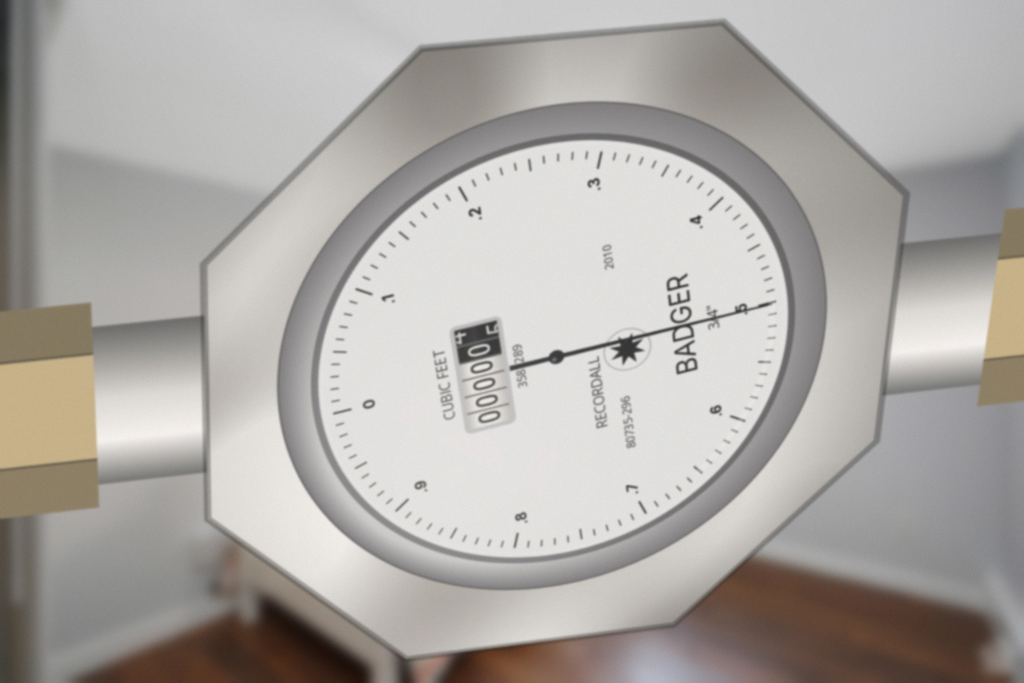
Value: value=4.50 unit=ft³
